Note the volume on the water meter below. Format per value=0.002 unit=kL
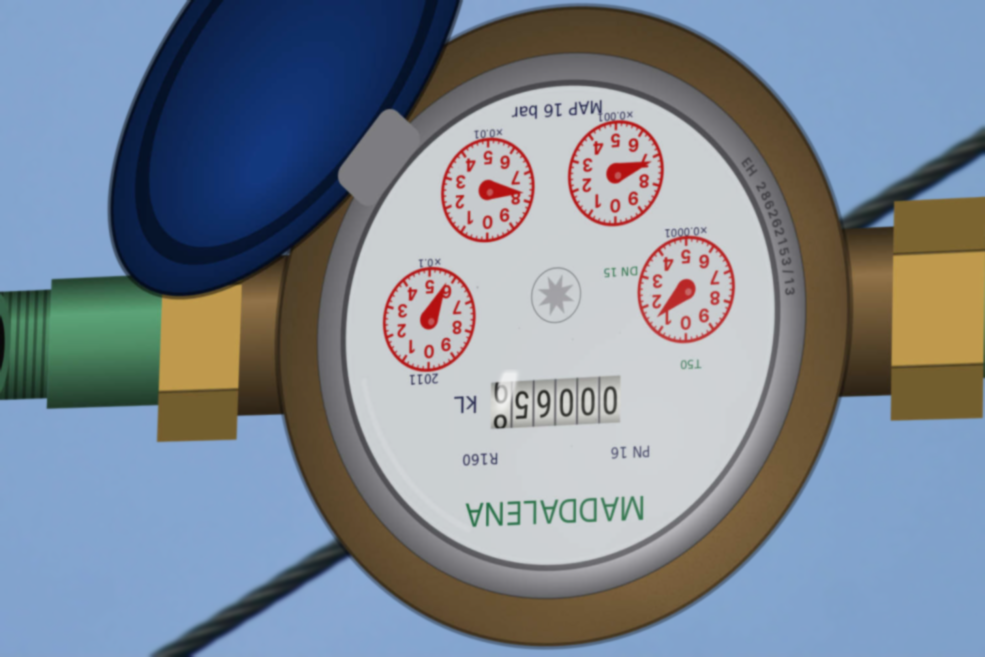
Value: value=658.5771 unit=kL
